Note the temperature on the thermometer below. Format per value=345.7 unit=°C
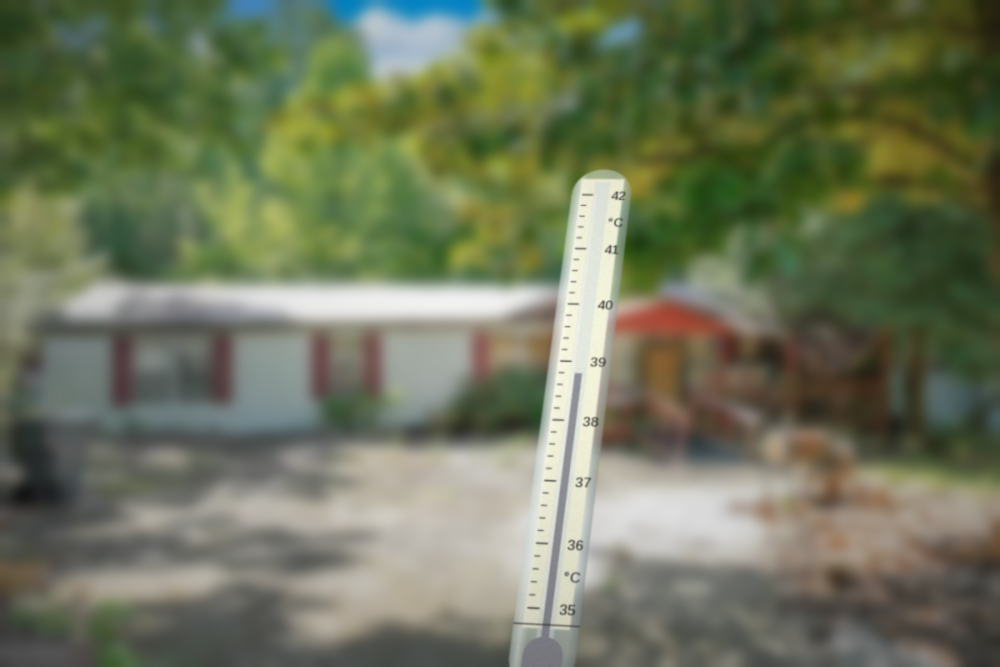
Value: value=38.8 unit=°C
